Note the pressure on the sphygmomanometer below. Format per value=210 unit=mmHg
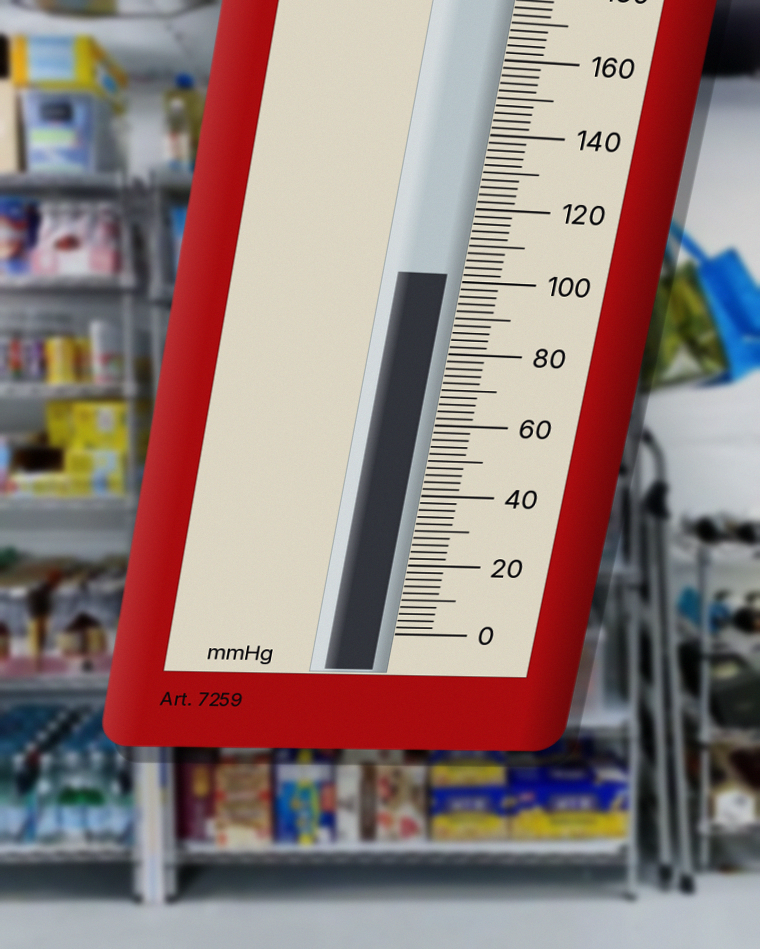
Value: value=102 unit=mmHg
